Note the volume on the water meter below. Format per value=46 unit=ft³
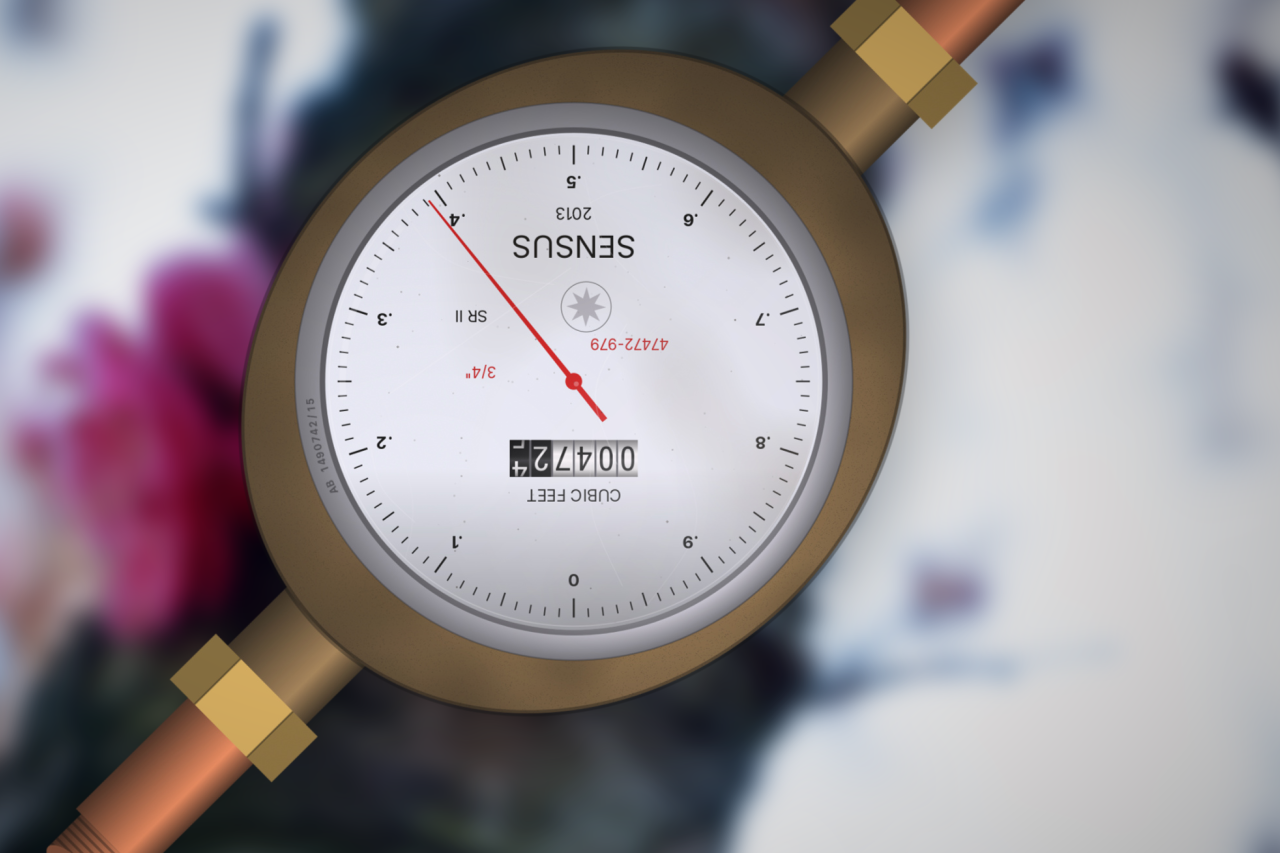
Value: value=4724.39 unit=ft³
